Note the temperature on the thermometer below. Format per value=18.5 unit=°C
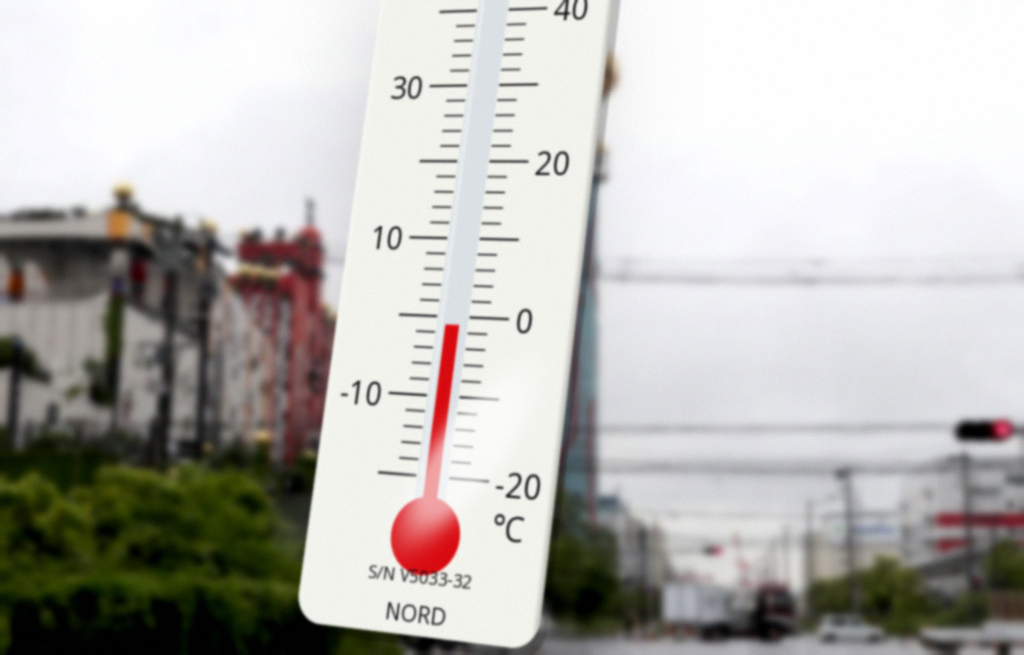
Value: value=-1 unit=°C
